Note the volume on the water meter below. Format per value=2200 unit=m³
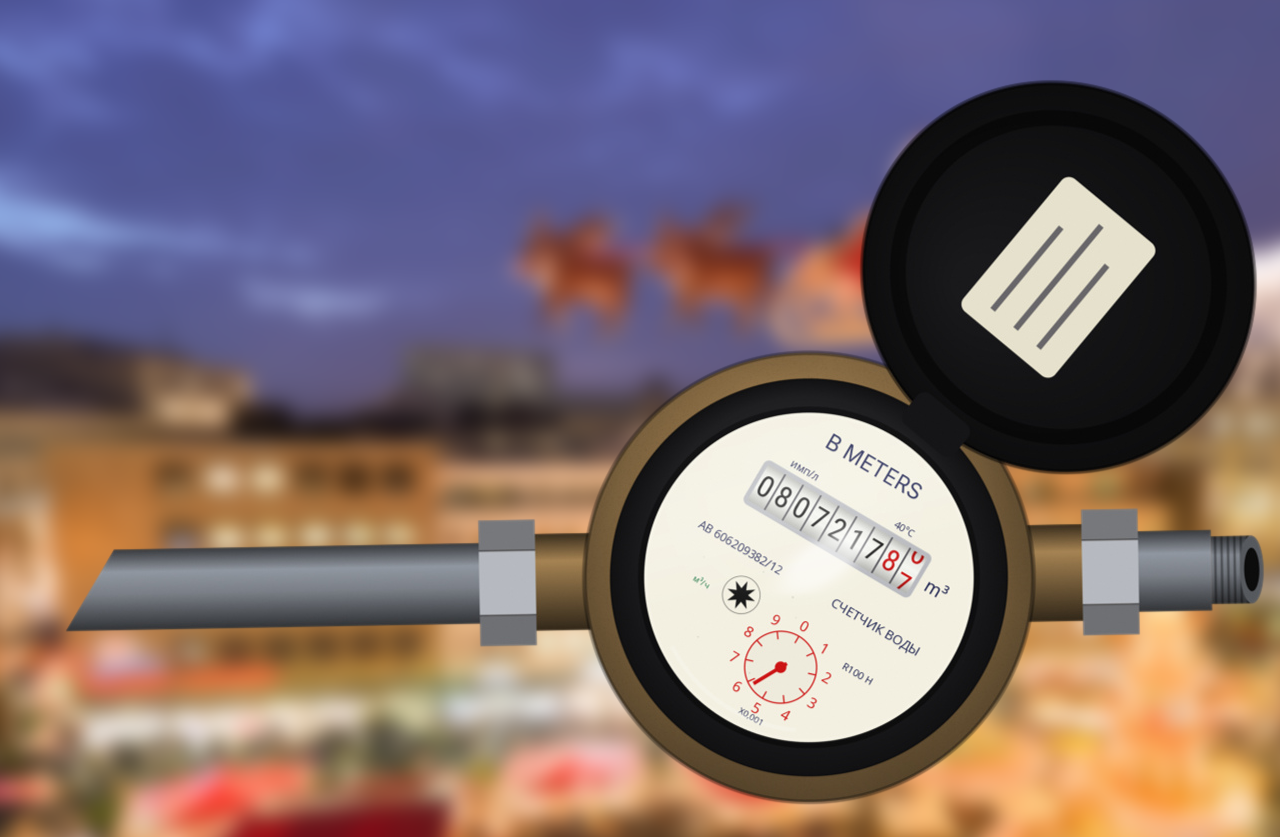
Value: value=807217.865 unit=m³
